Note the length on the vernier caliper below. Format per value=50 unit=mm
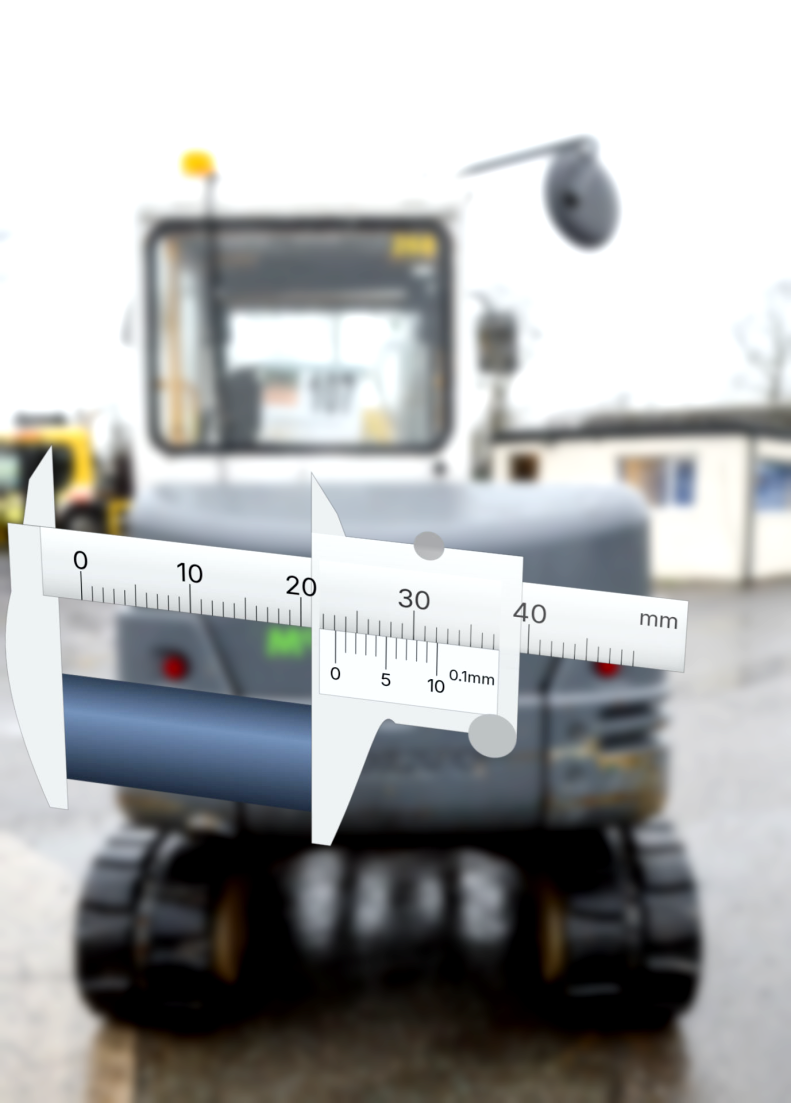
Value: value=23.1 unit=mm
